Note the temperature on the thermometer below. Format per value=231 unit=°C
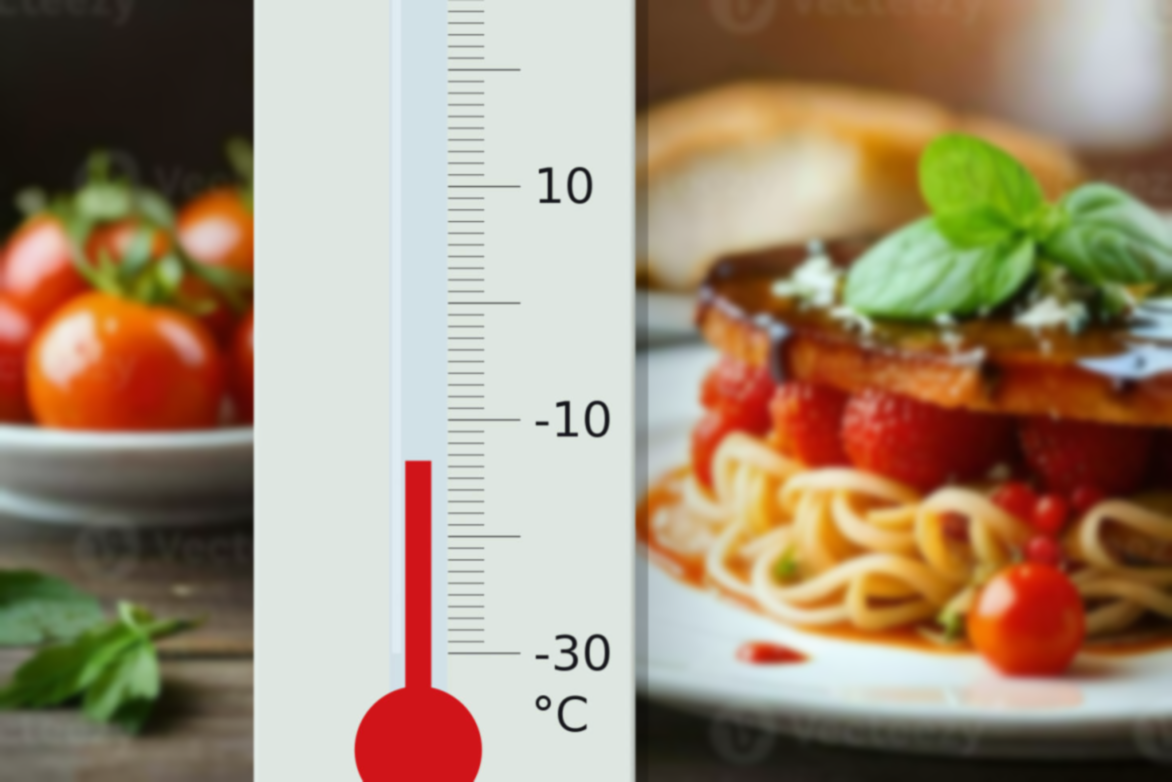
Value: value=-13.5 unit=°C
